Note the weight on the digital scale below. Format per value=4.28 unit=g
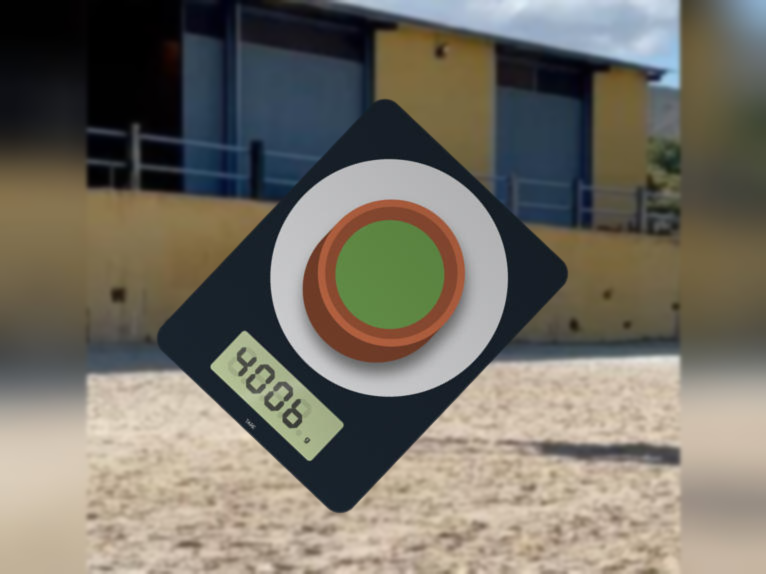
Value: value=4006 unit=g
